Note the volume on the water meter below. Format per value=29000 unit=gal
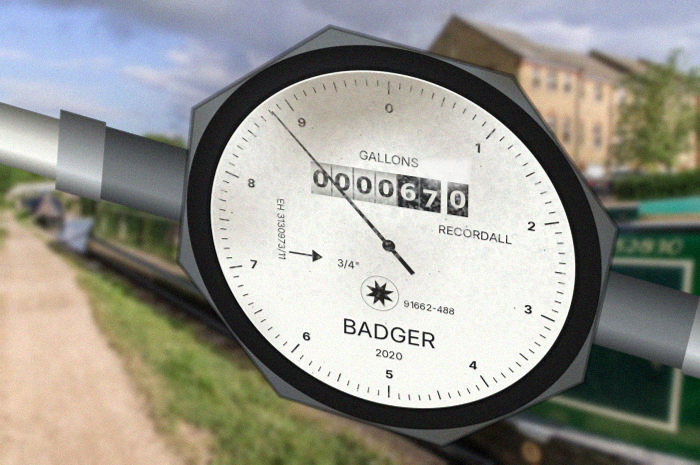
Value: value=668.8 unit=gal
